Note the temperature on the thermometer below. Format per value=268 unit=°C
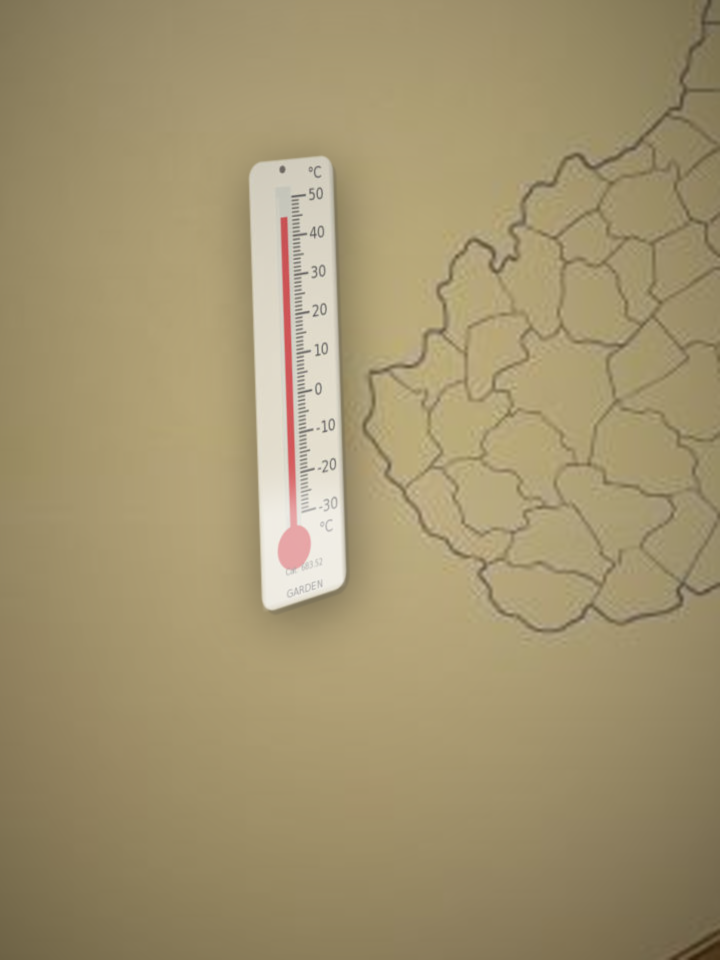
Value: value=45 unit=°C
